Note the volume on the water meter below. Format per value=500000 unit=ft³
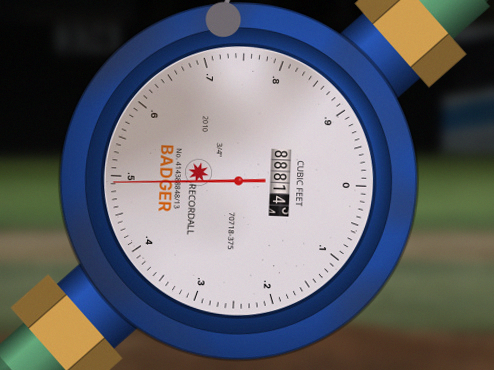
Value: value=888143.49 unit=ft³
